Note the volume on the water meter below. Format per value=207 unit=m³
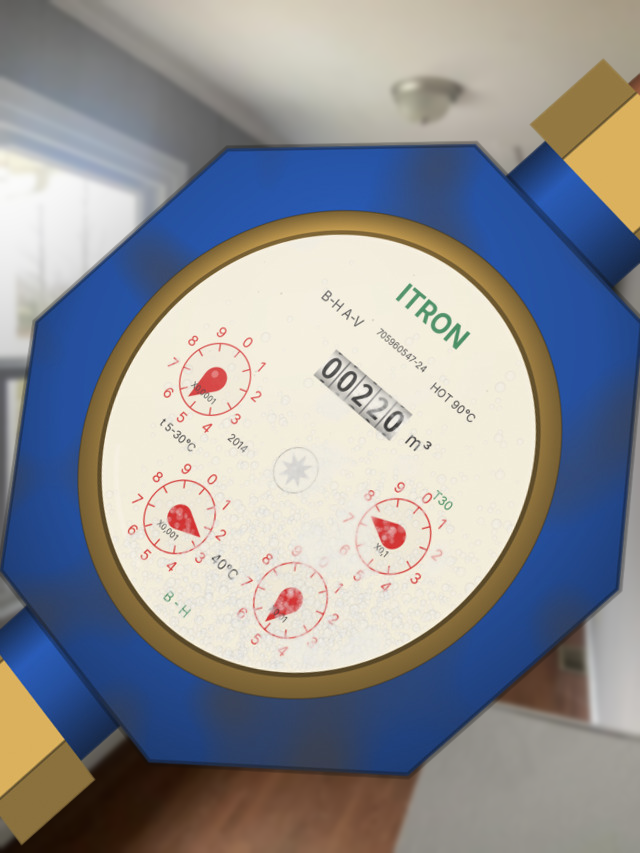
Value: value=220.7525 unit=m³
